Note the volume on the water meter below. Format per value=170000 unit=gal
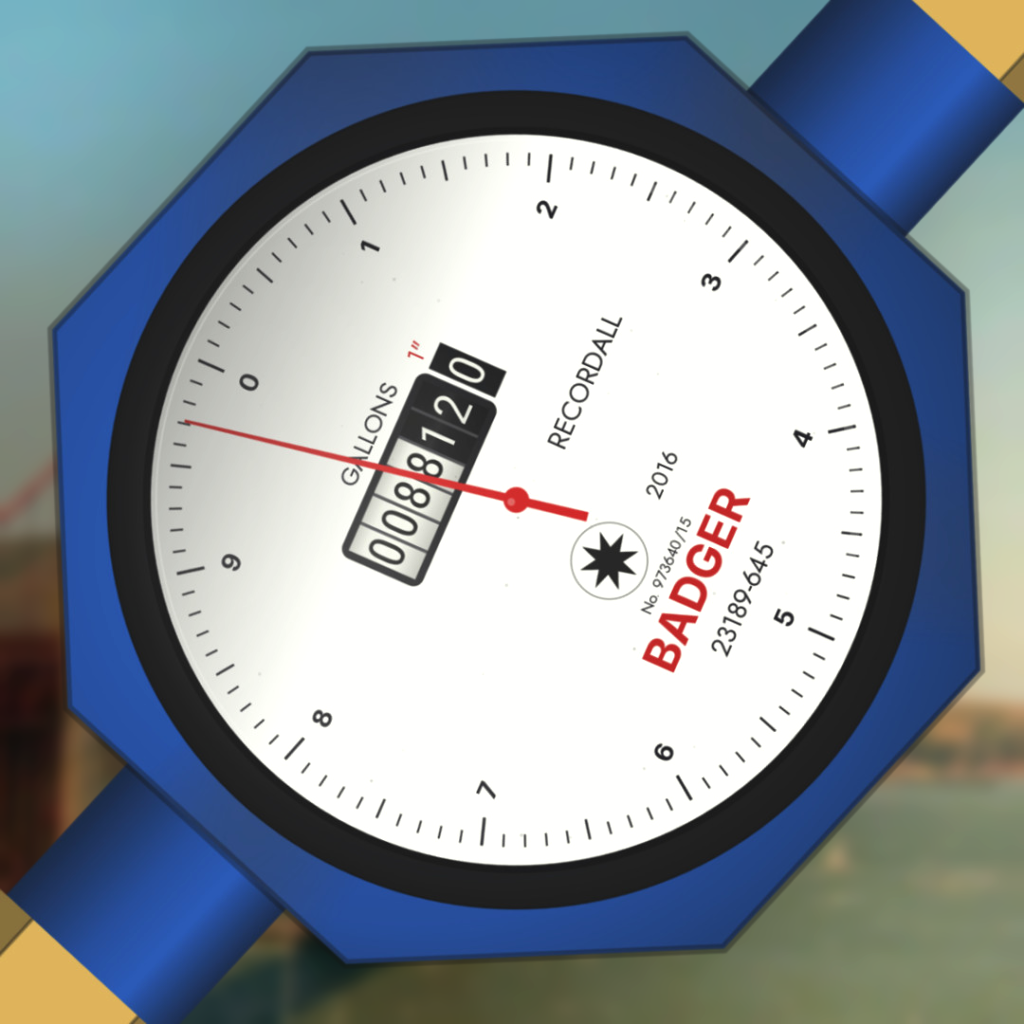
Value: value=88119.7 unit=gal
